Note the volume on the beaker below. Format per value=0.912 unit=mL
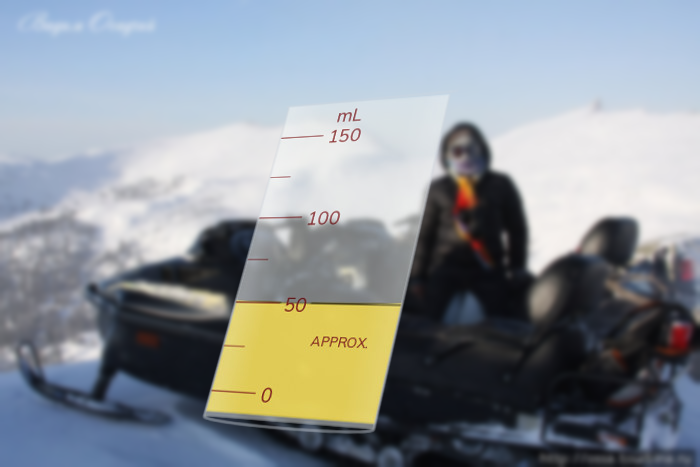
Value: value=50 unit=mL
